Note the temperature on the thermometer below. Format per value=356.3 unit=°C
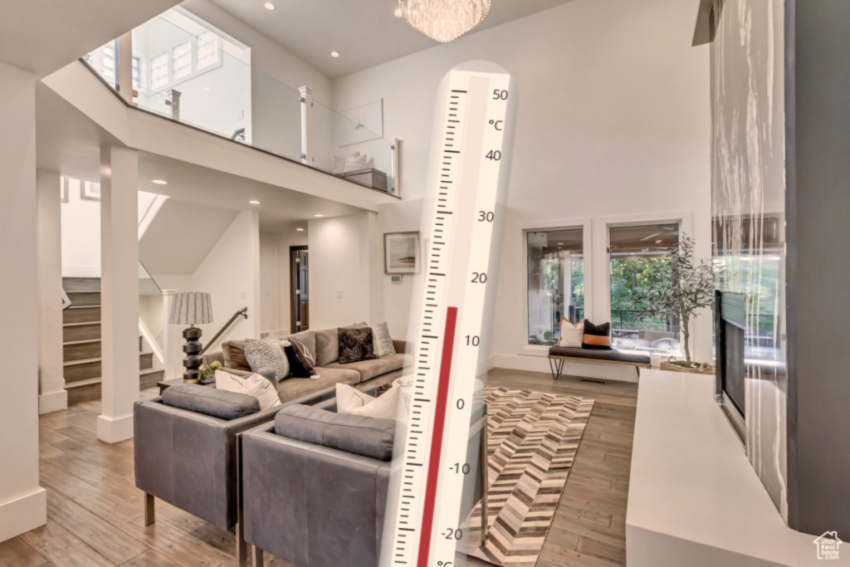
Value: value=15 unit=°C
